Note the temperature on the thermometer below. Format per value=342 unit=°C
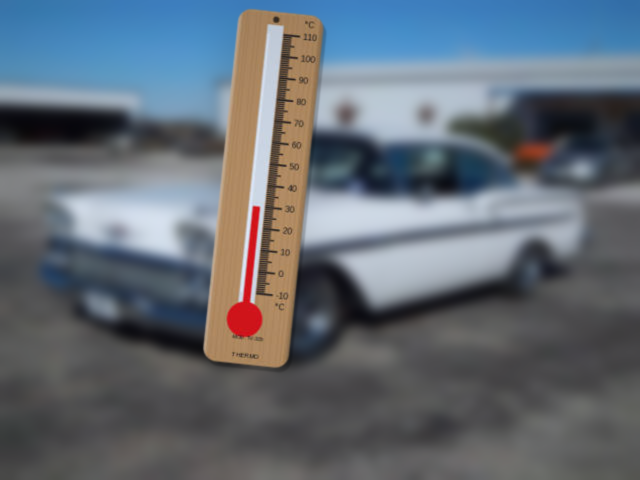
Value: value=30 unit=°C
